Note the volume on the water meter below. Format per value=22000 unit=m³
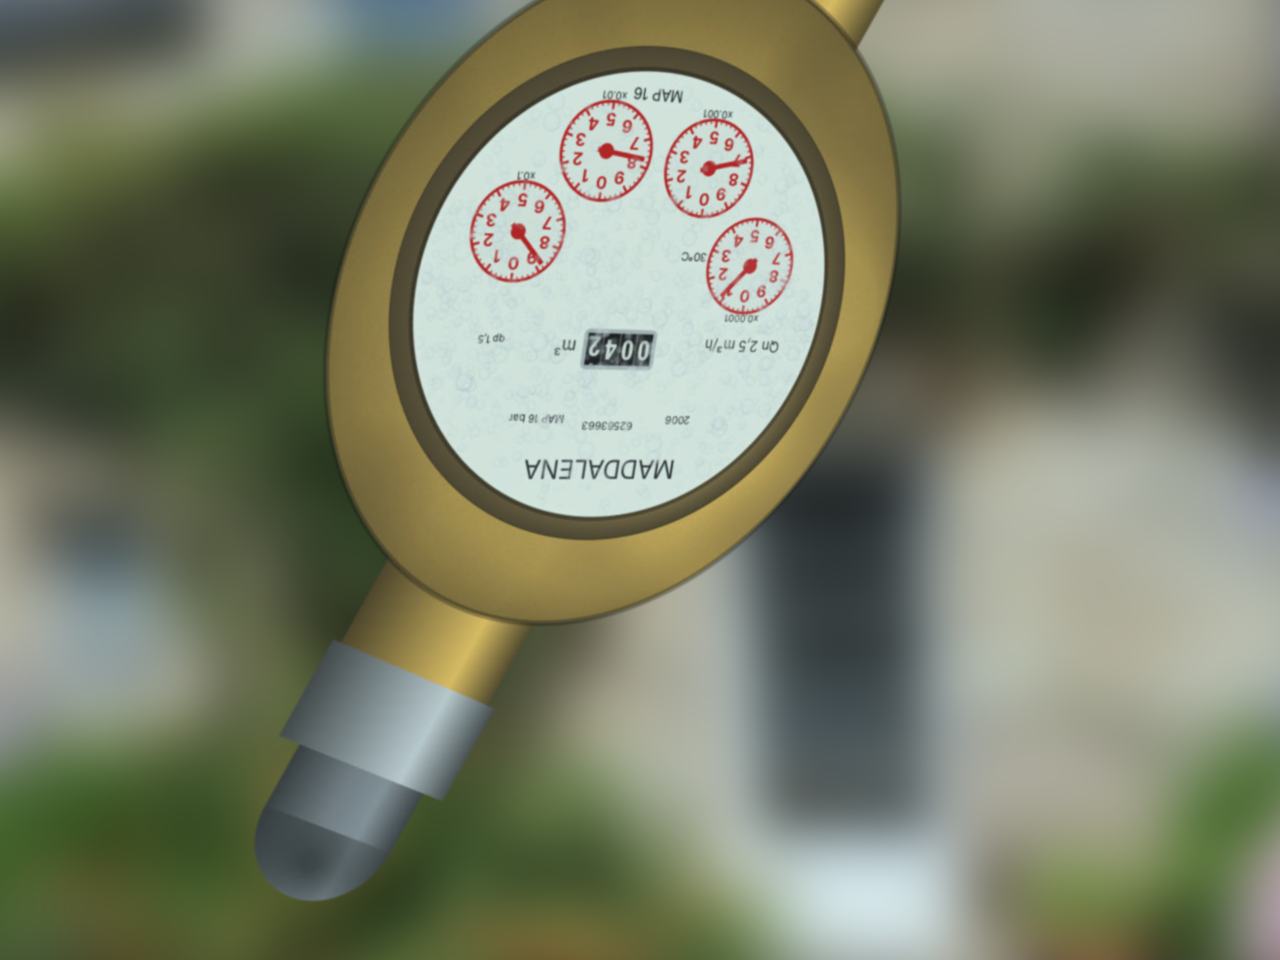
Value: value=41.8771 unit=m³
